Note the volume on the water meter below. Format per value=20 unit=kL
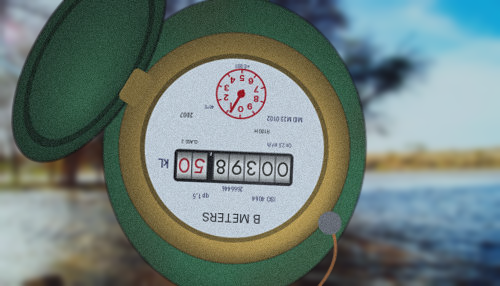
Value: value=398.500 unit=kL
